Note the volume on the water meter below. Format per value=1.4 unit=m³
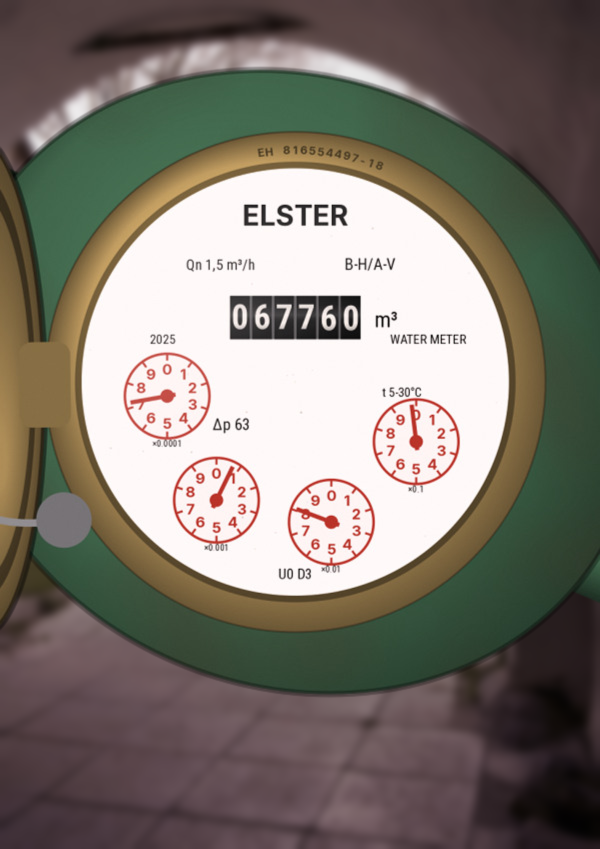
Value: value=67759.9807 unit=m³
